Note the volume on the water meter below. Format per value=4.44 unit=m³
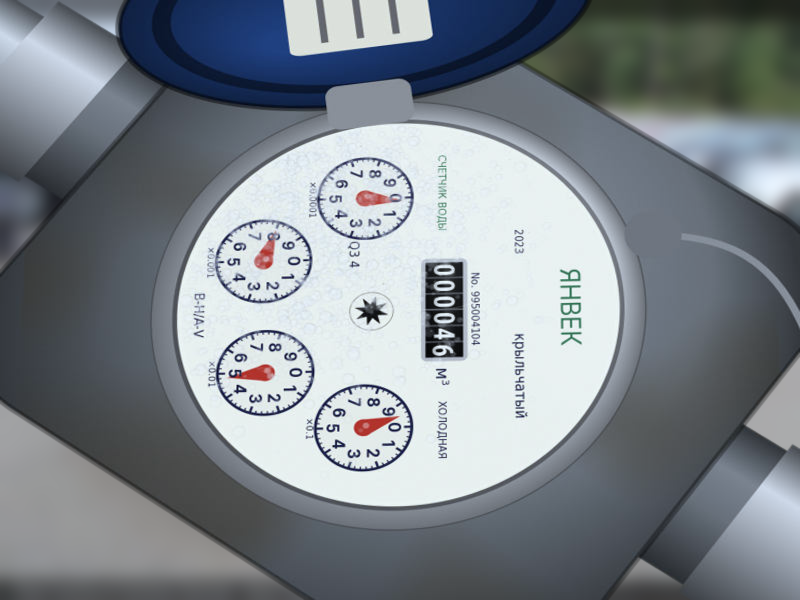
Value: value=45.9480 unit=m³
